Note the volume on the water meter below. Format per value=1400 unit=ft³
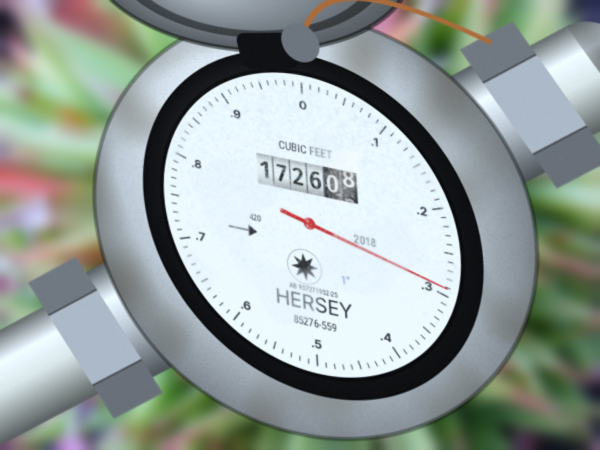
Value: value=172608.29 unit=ft³
